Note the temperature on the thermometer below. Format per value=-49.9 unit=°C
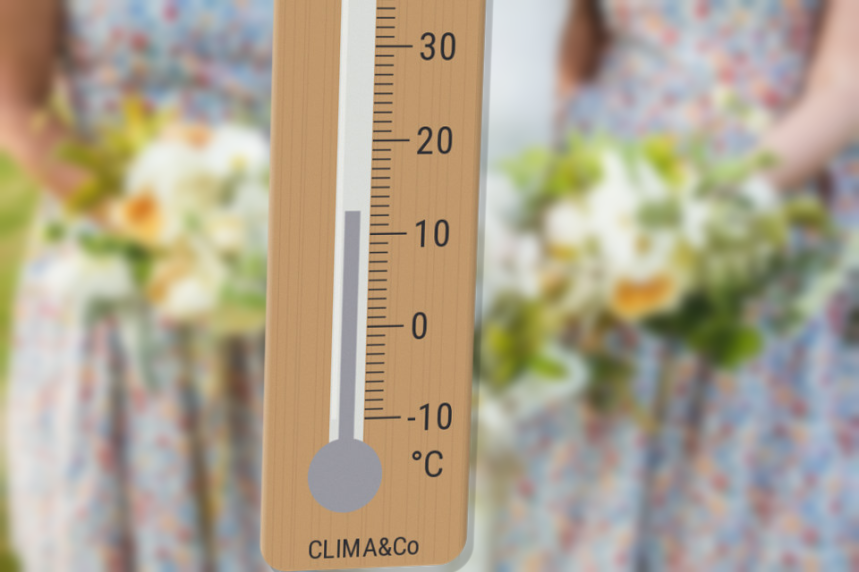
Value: value=12.5 unit=°C
